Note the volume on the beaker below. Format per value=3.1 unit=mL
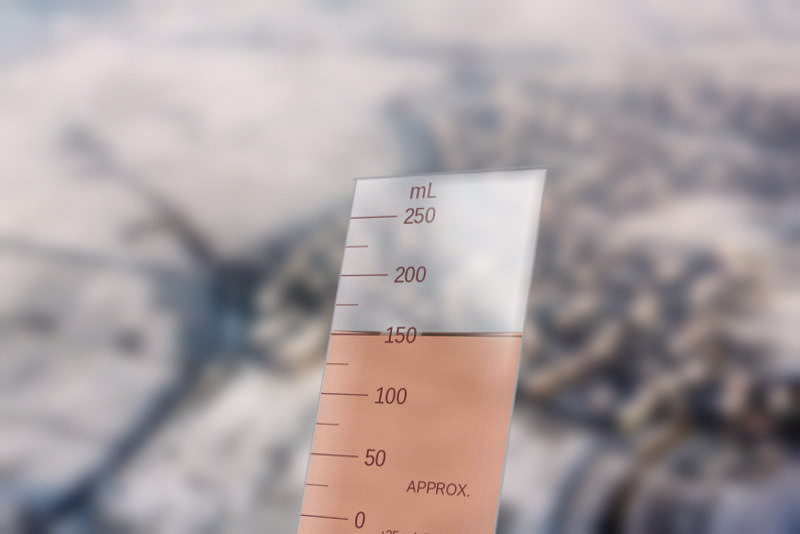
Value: value=150 unit=mL
